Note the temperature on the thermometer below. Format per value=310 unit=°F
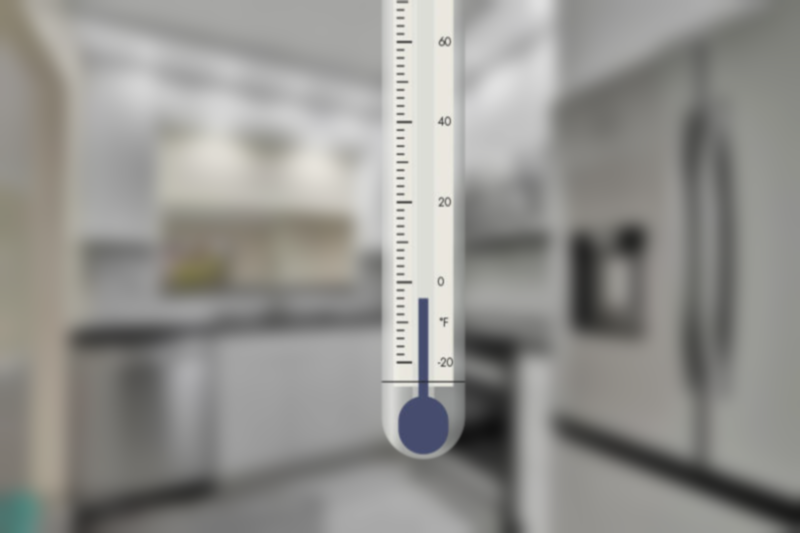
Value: value=-4 unit=°F
